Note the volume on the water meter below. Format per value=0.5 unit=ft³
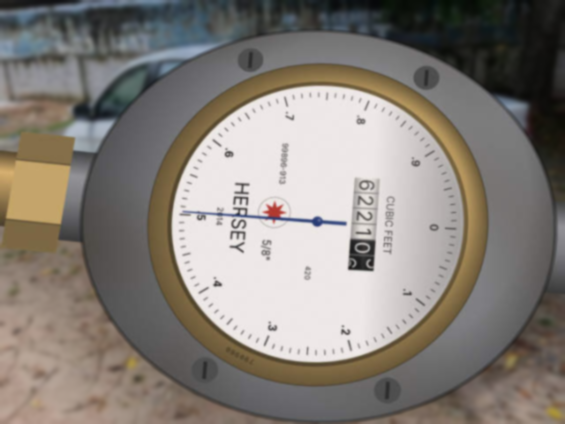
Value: value=622105.50 unit=ft³
